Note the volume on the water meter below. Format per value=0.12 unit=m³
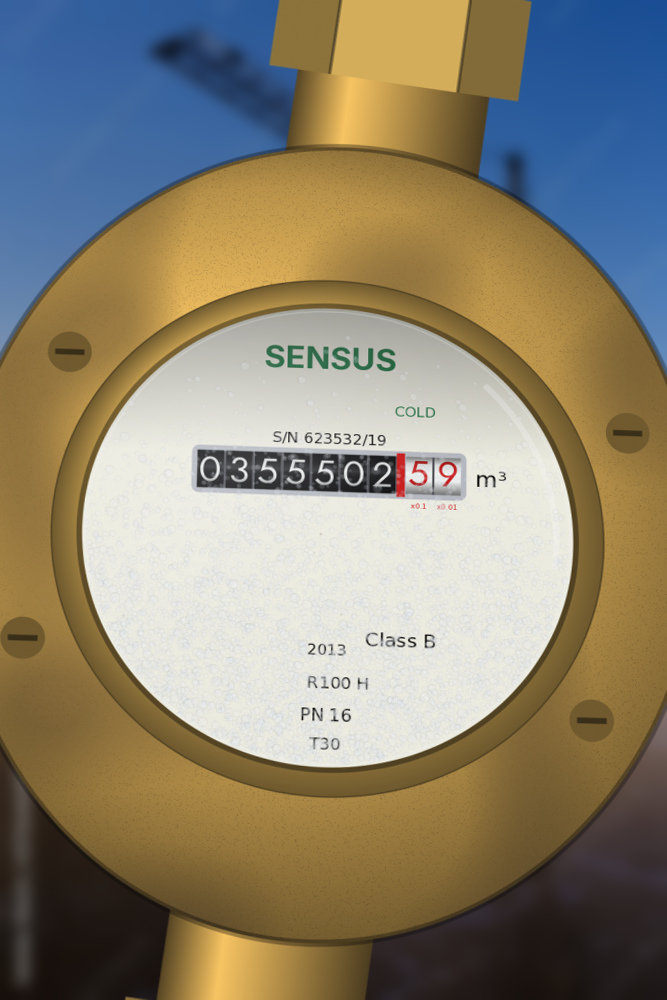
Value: value=355502.59 unit=m³
